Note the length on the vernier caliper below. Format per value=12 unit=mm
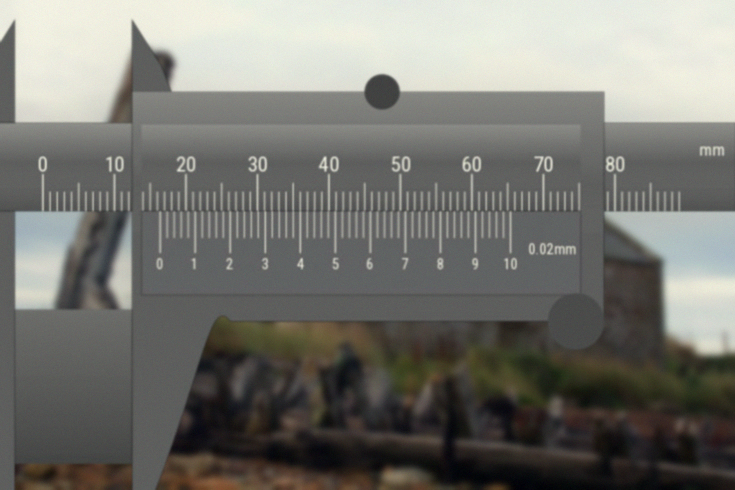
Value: value=16.4 unit=mm
